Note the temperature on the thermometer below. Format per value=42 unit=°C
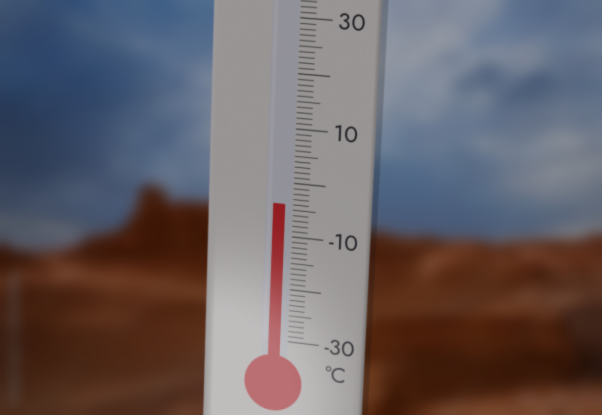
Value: value=-4 unit=°C
